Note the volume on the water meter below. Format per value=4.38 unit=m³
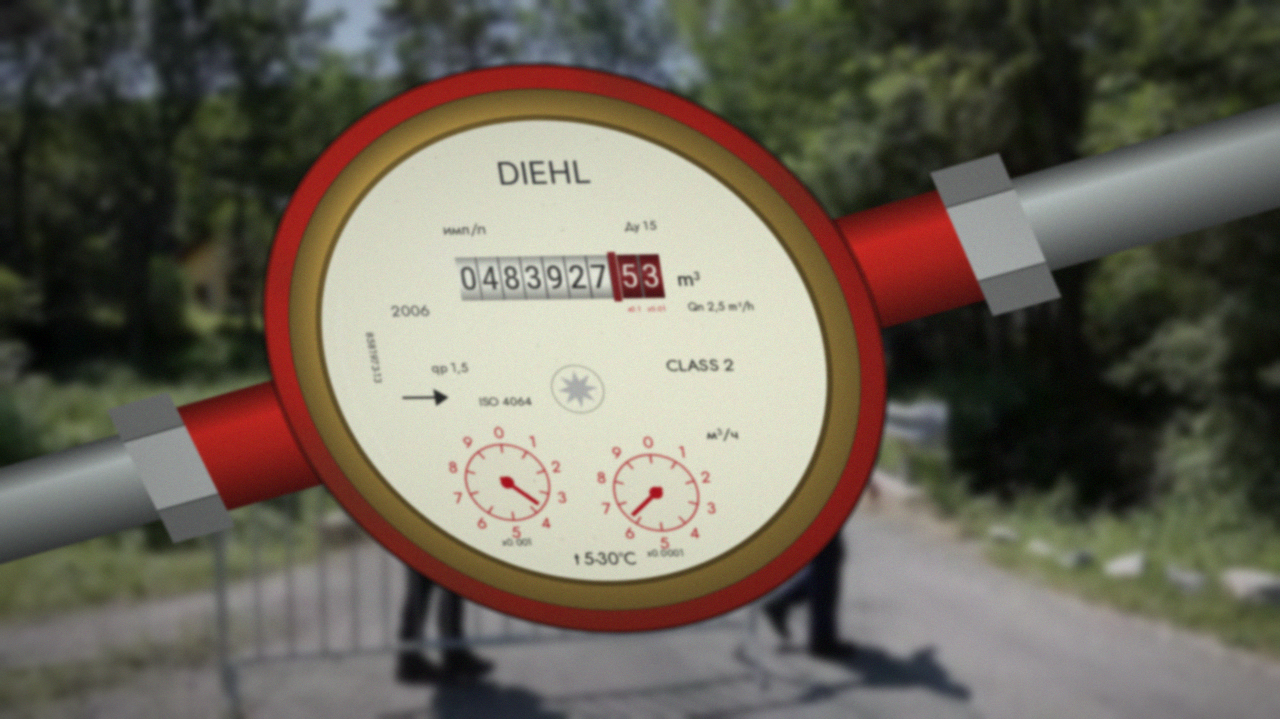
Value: value=483927.5336 unit=m³
